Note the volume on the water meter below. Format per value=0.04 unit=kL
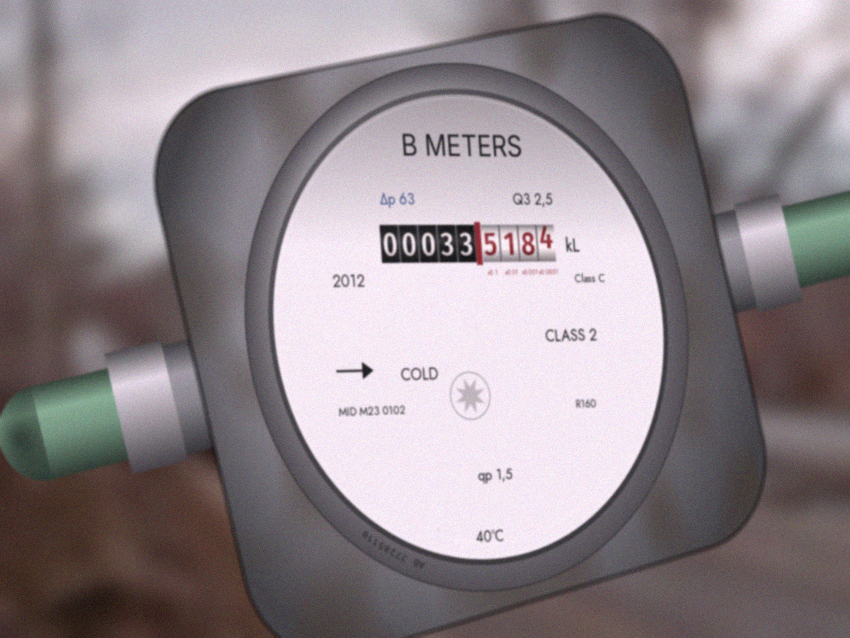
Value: value=33.5184 unit=kL
